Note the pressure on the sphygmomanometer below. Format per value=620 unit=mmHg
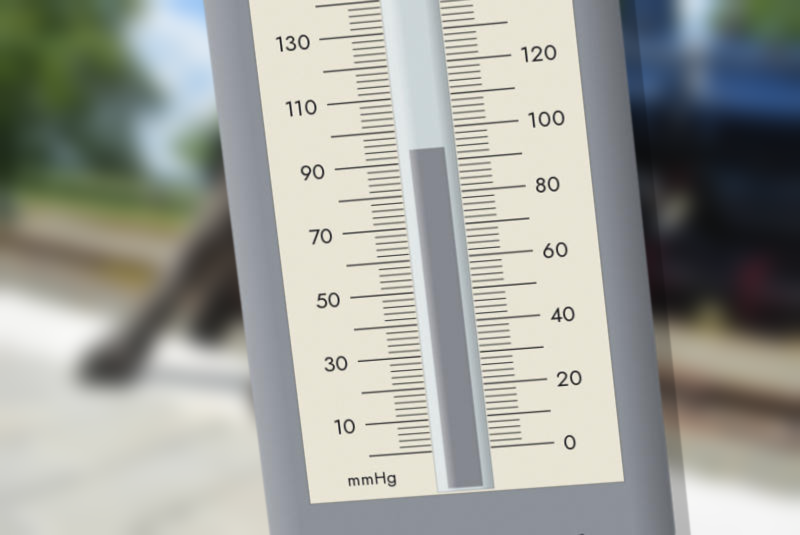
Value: value=94 unit=mmHg
